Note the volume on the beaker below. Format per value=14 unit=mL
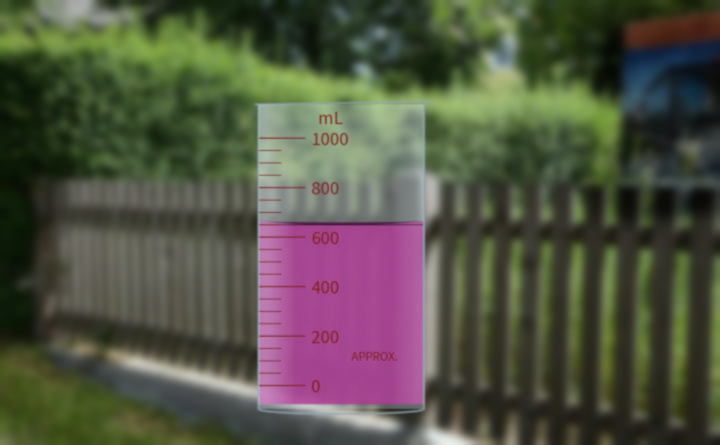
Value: value=650 unit=mL
